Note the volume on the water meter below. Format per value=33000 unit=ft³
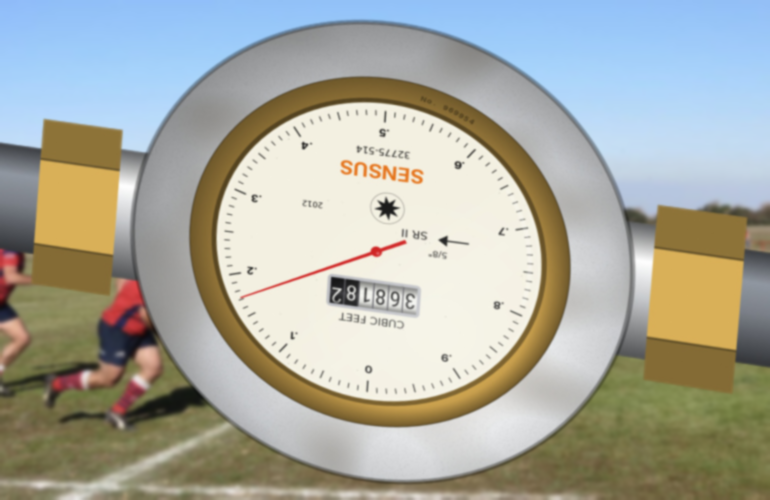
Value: value=368182.17 unit=ft³
